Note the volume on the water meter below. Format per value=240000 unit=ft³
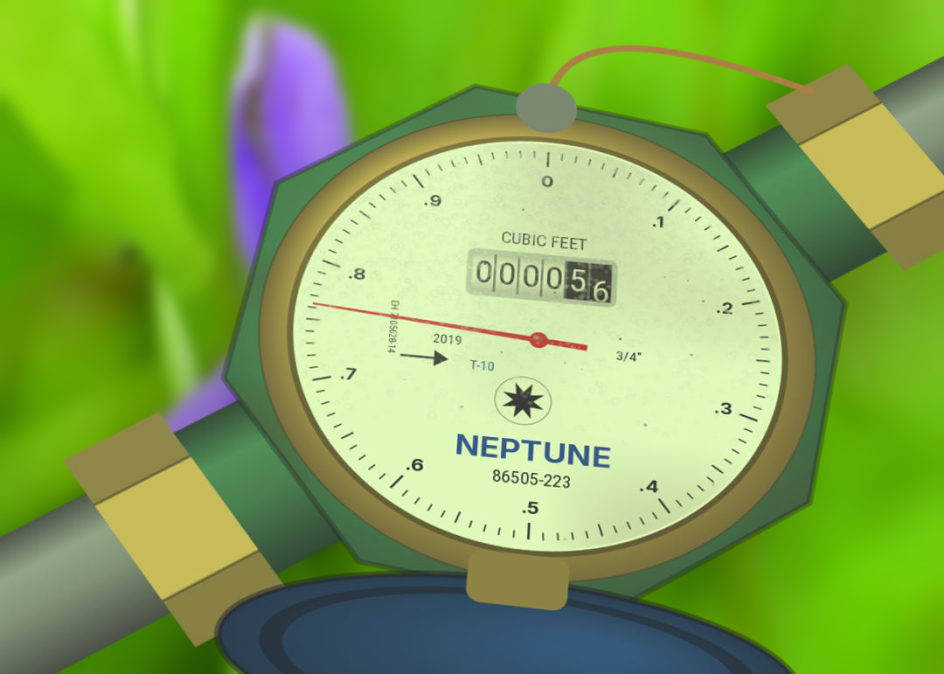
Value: value=55.76 unit=ft³
